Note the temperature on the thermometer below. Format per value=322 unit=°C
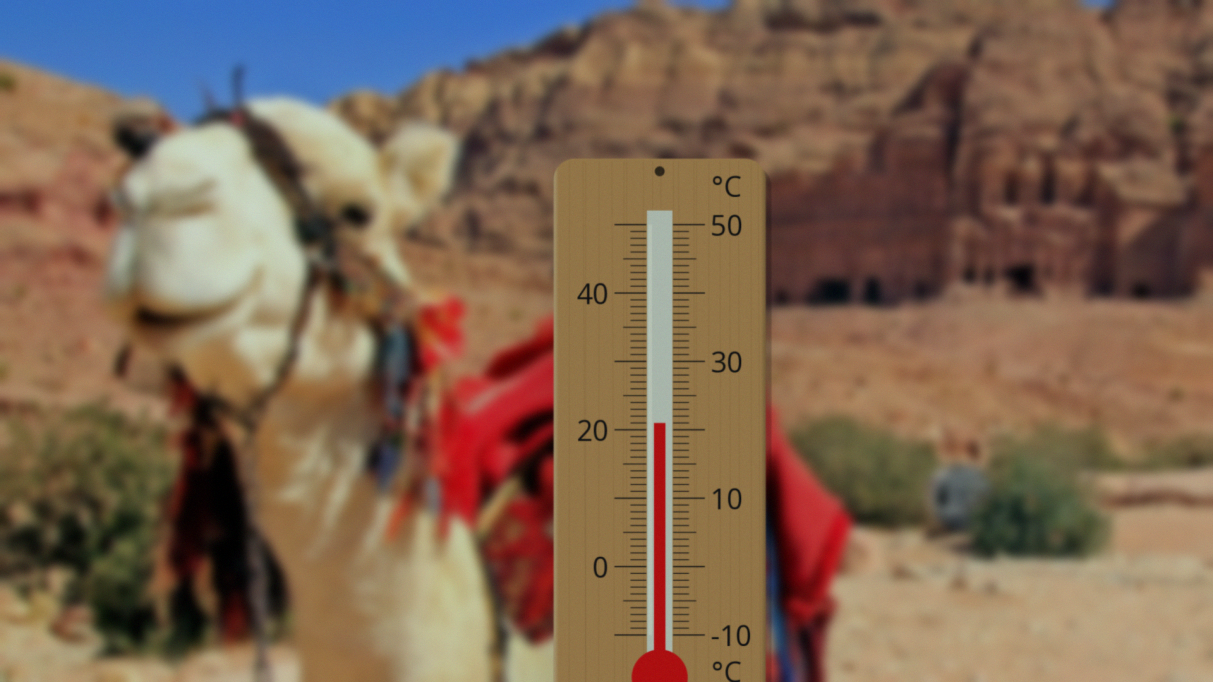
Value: value=21 unit=°C
